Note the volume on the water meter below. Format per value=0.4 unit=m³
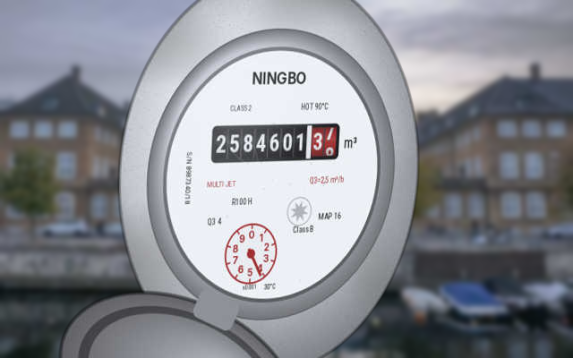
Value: value=2584601.374 unit=m³
